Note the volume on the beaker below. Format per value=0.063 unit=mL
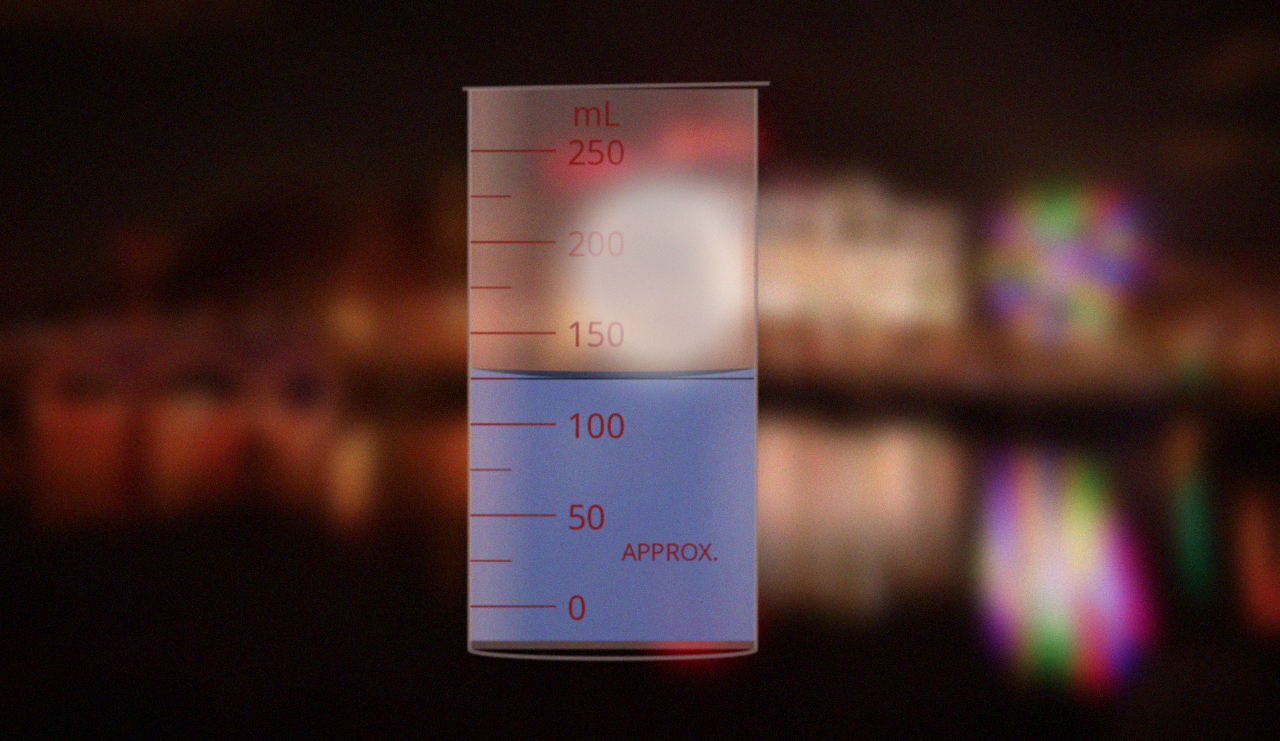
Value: value=125 unit=mL
